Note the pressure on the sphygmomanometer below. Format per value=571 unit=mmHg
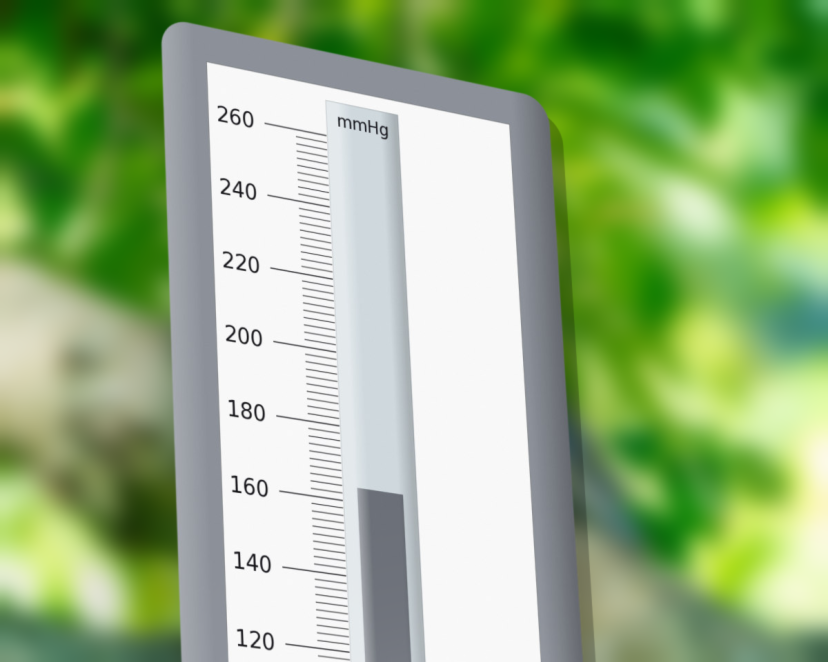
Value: value=164 unit=mmHg
